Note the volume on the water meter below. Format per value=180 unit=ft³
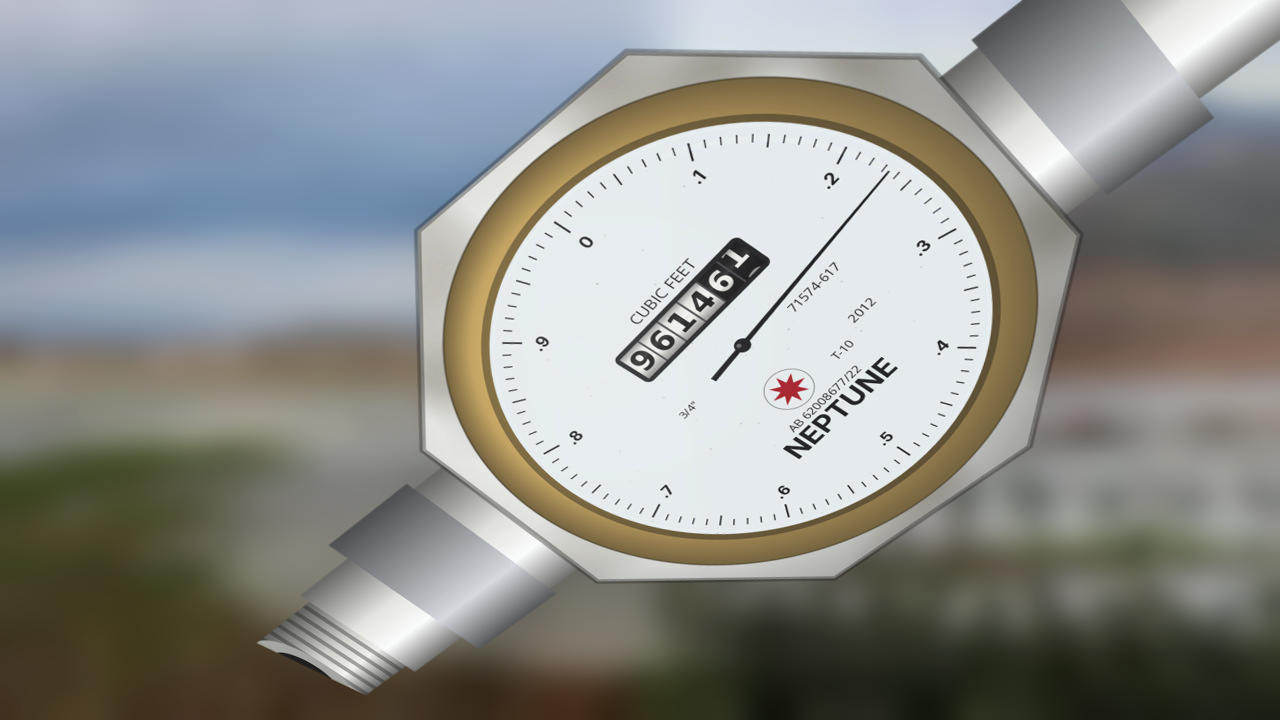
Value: value=961461.23 unit=ft³
